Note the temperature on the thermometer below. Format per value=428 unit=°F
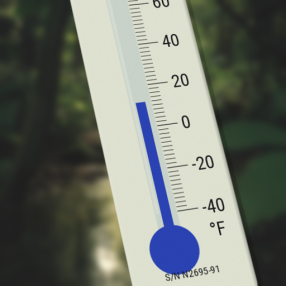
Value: value=12 unit=°F
